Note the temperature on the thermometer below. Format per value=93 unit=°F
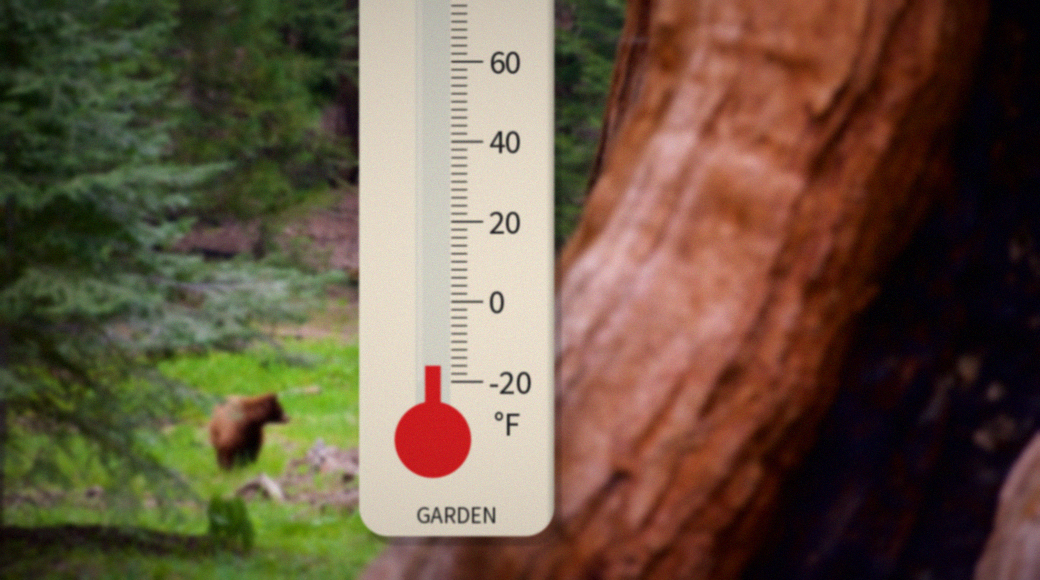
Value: value=-16 unit=°F
